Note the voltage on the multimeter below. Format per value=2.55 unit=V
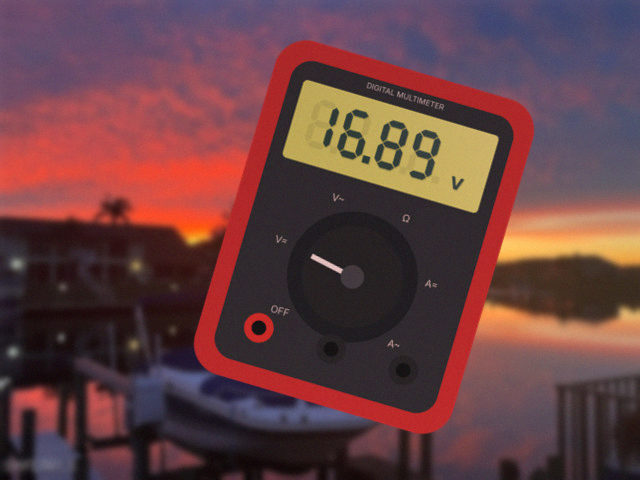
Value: value=16.89 unit=V
